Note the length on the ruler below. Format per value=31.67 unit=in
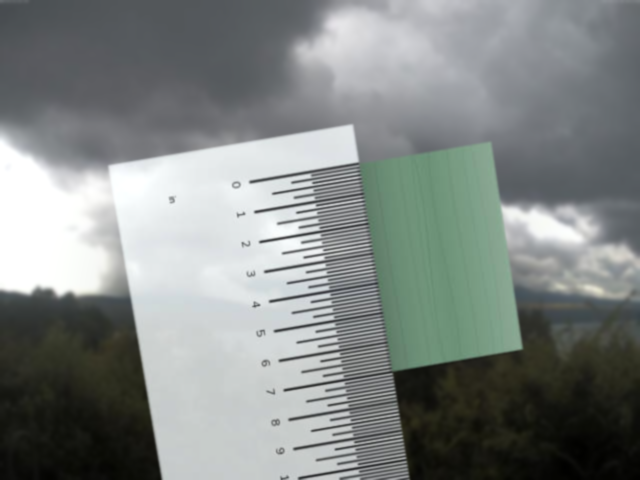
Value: value=7 unit=in
